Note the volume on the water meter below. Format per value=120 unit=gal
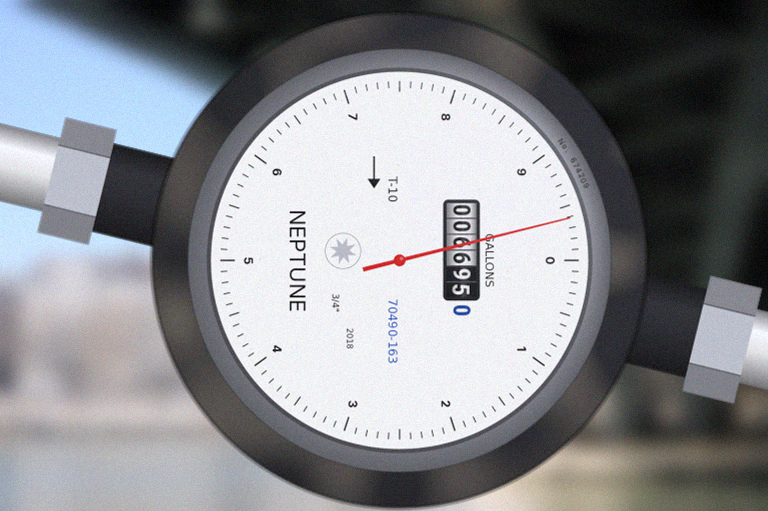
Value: value=66949.6 unit=gal
